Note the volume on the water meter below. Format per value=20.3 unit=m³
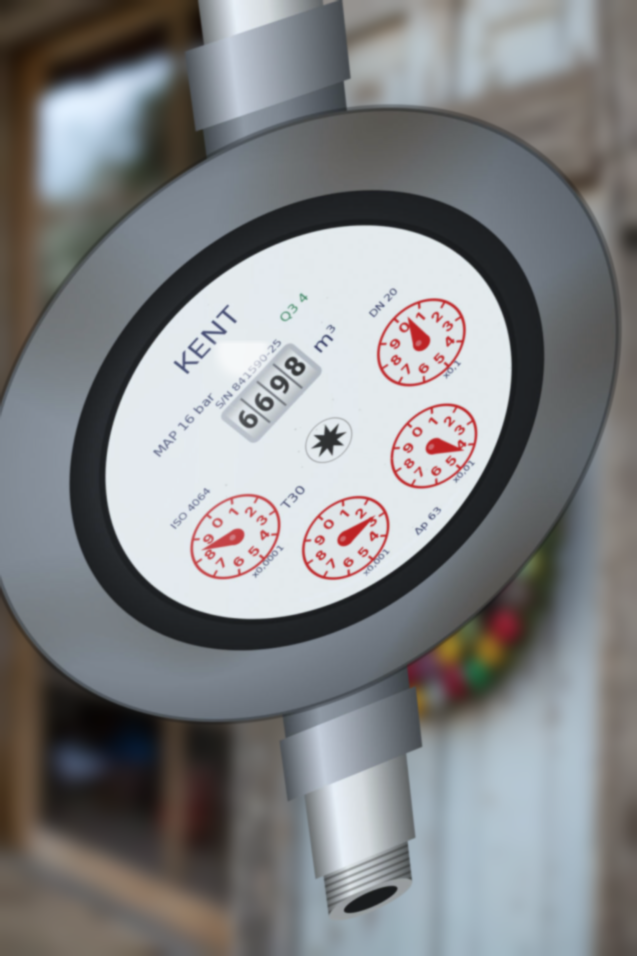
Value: value=6698.0428 unit=m³
